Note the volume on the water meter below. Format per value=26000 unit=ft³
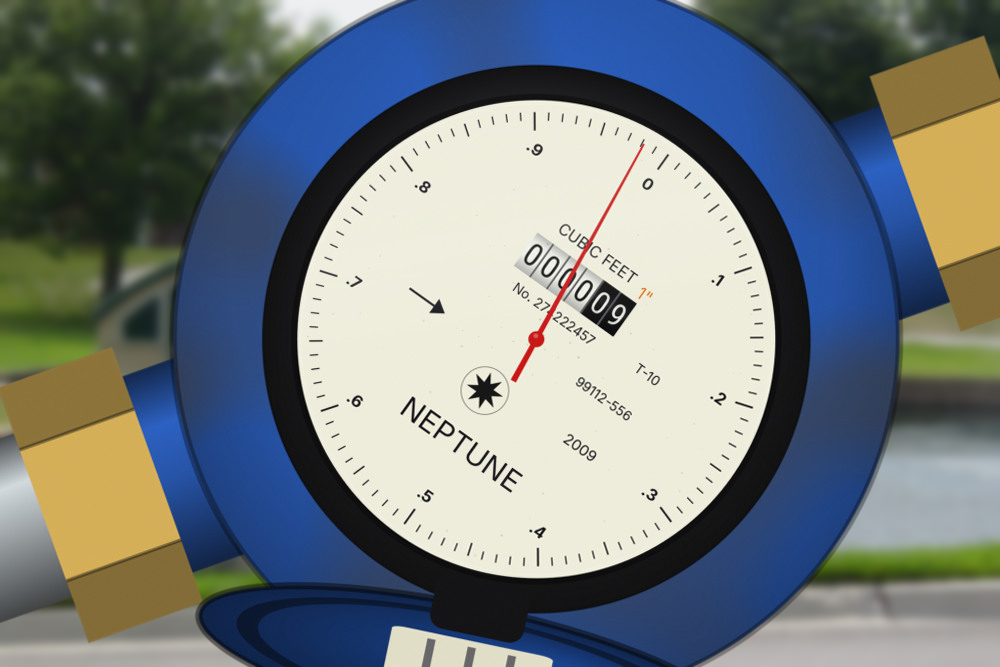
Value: value=8.98 unit=ft³
